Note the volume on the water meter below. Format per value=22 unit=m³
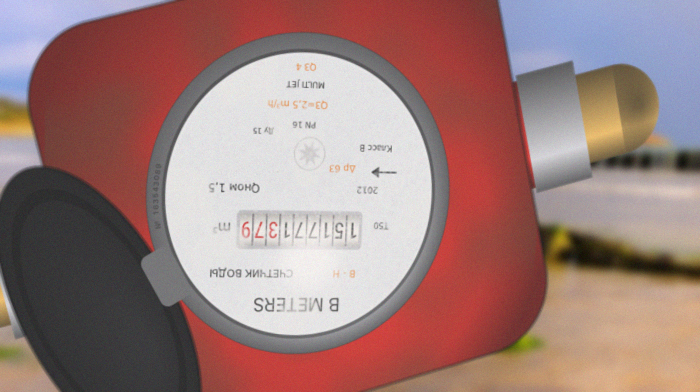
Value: value=151771.379 unit=m³
